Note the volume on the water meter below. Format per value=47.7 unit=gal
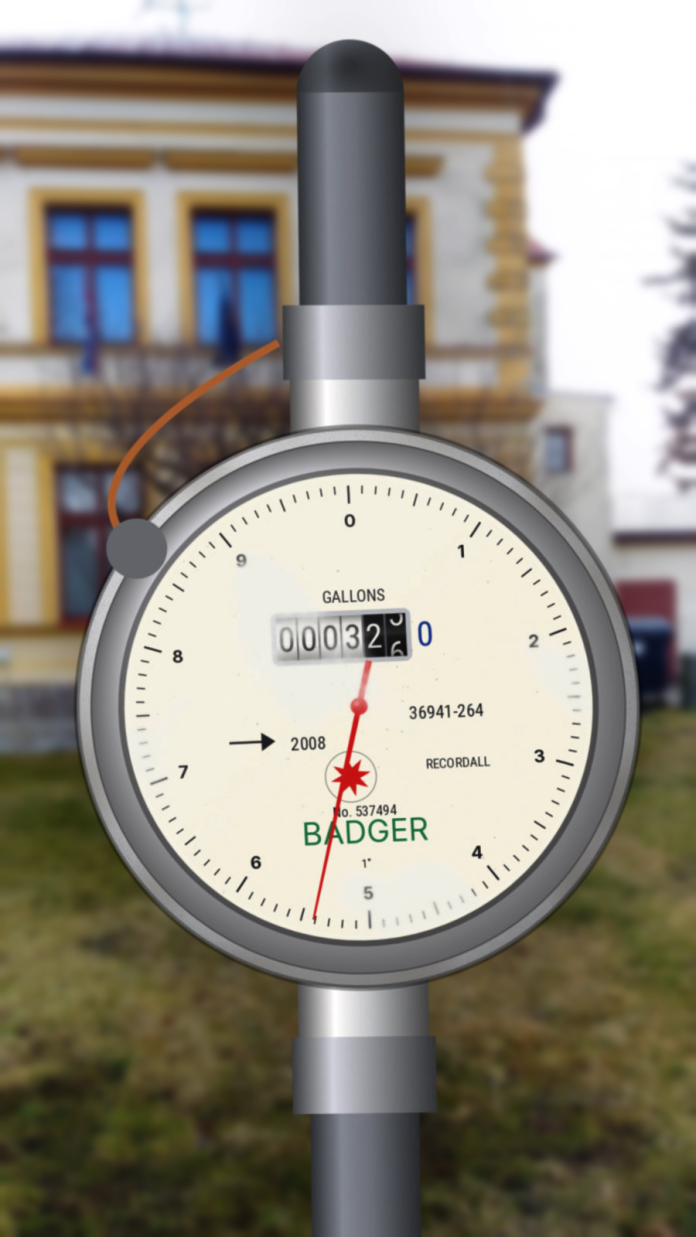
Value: value=3255.4 unit=gal
